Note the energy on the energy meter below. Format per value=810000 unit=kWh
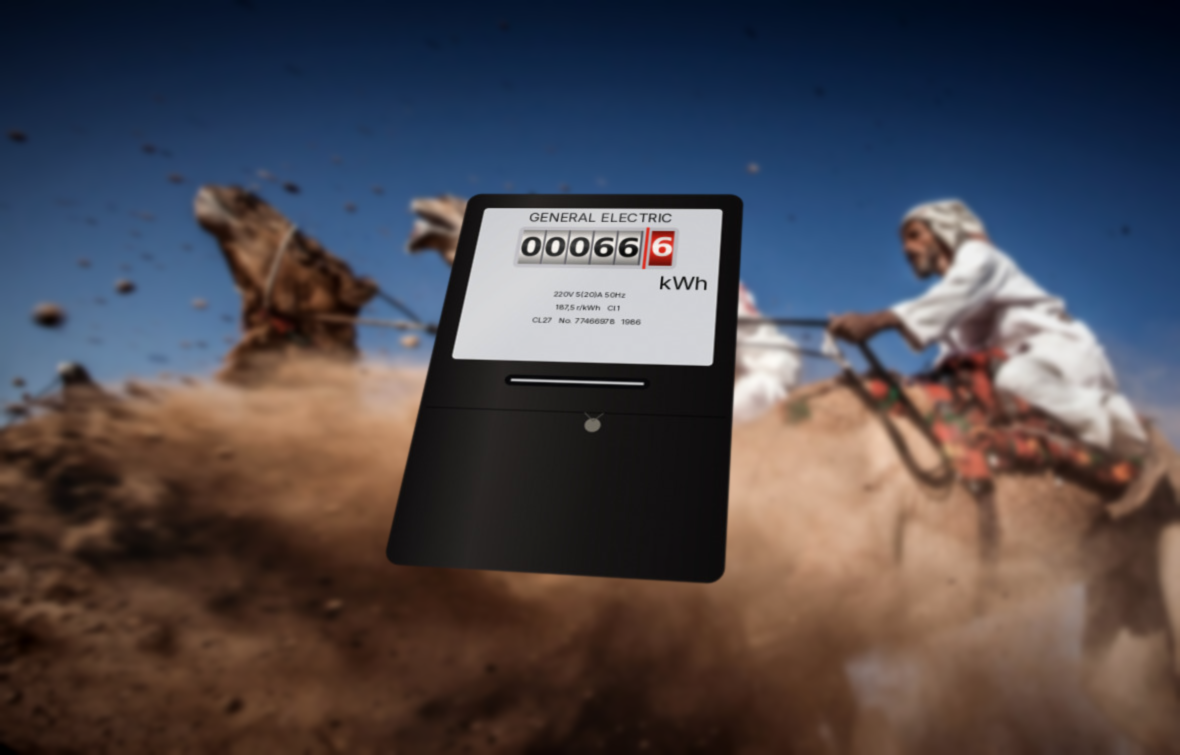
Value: value=66.6 unit=kWh
